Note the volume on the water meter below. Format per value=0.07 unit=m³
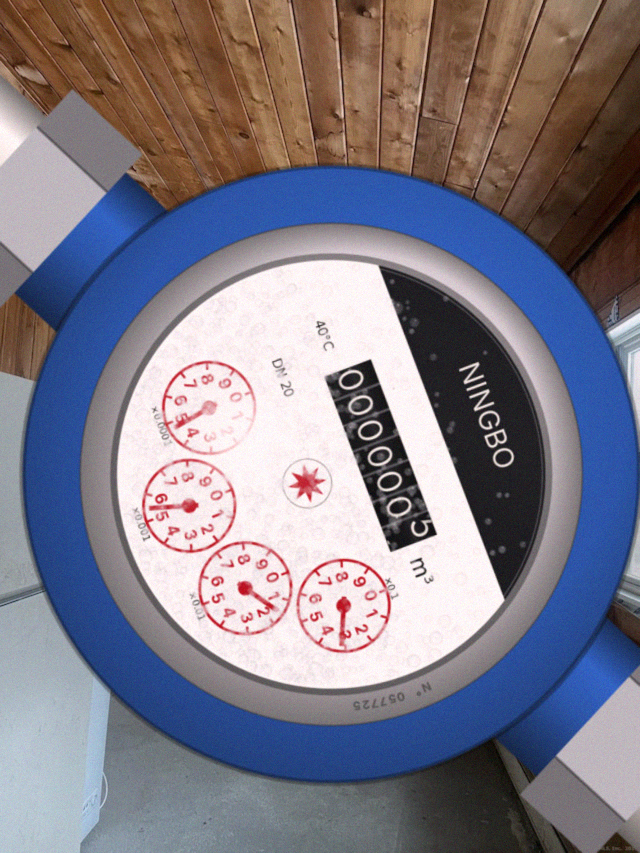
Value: value=5.3154 unit=m³
